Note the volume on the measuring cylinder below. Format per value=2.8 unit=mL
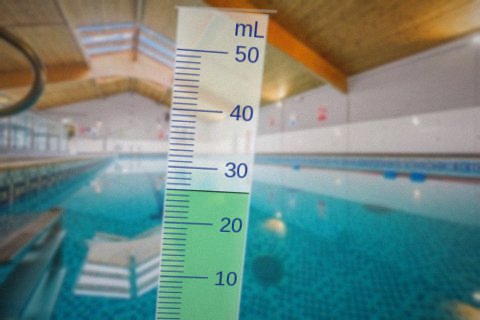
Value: value=26 unit=mL
